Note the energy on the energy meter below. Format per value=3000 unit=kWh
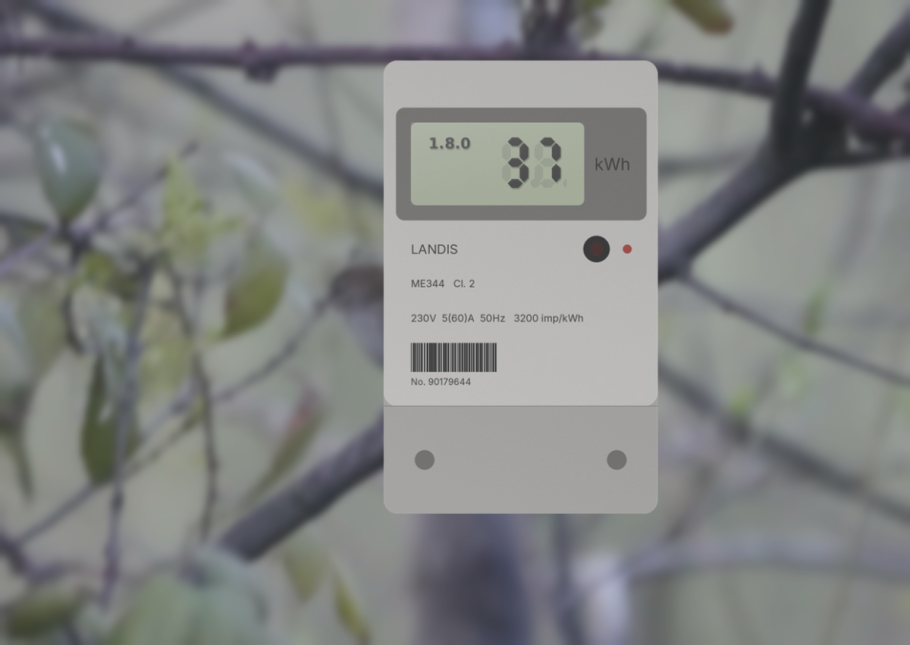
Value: value=37 unit=kWh
